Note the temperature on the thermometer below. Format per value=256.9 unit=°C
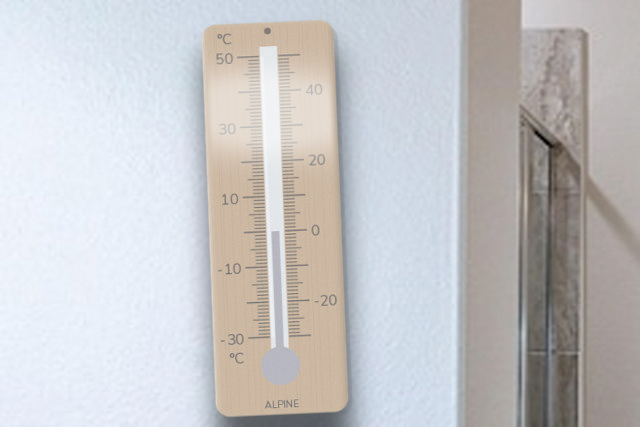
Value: value=0 unit=°C
